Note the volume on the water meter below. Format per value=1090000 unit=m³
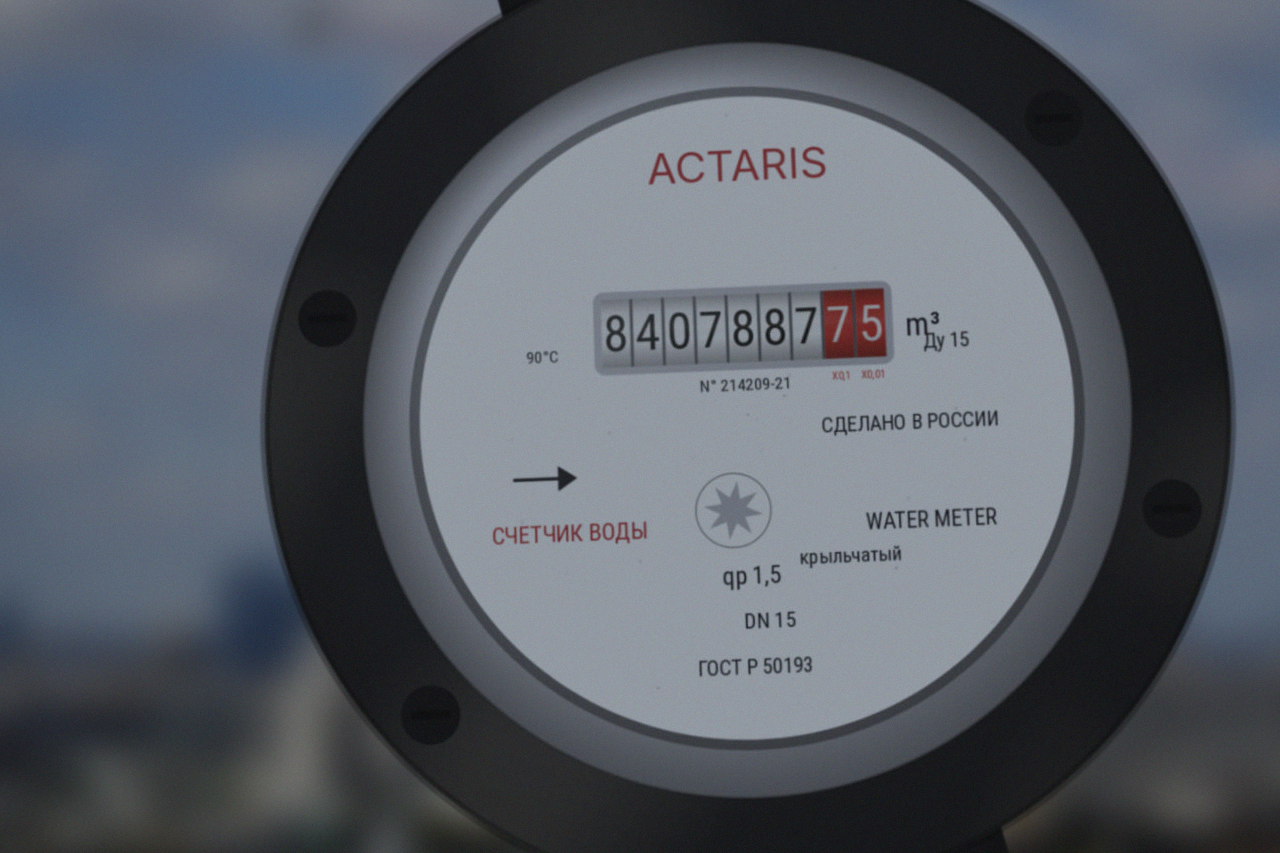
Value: value=8407887.75 unit=m³
